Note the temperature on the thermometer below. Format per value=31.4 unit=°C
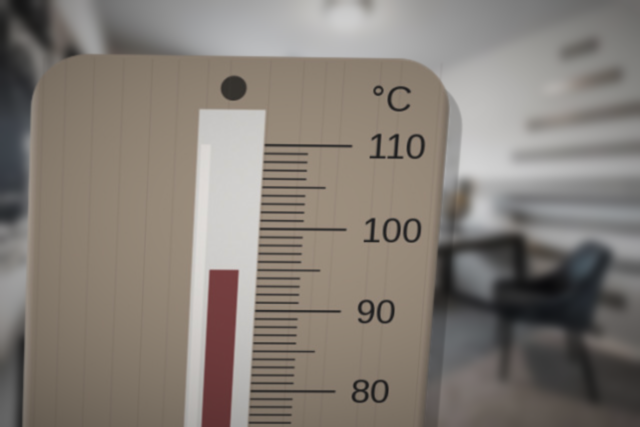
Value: value=95 unit=°C
